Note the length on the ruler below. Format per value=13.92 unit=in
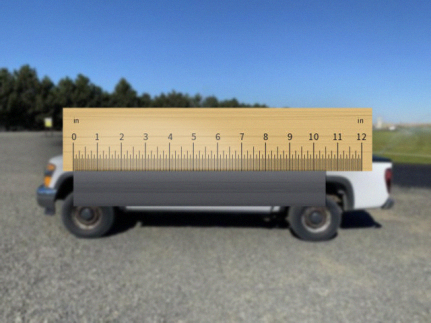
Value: value=10.5 unit=in
